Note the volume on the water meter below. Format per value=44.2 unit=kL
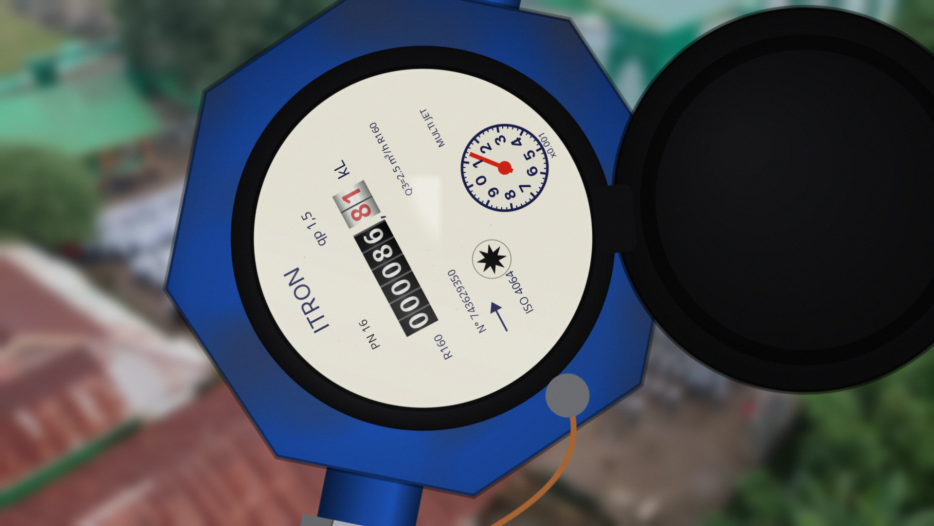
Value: value=86.811 unit=kL
